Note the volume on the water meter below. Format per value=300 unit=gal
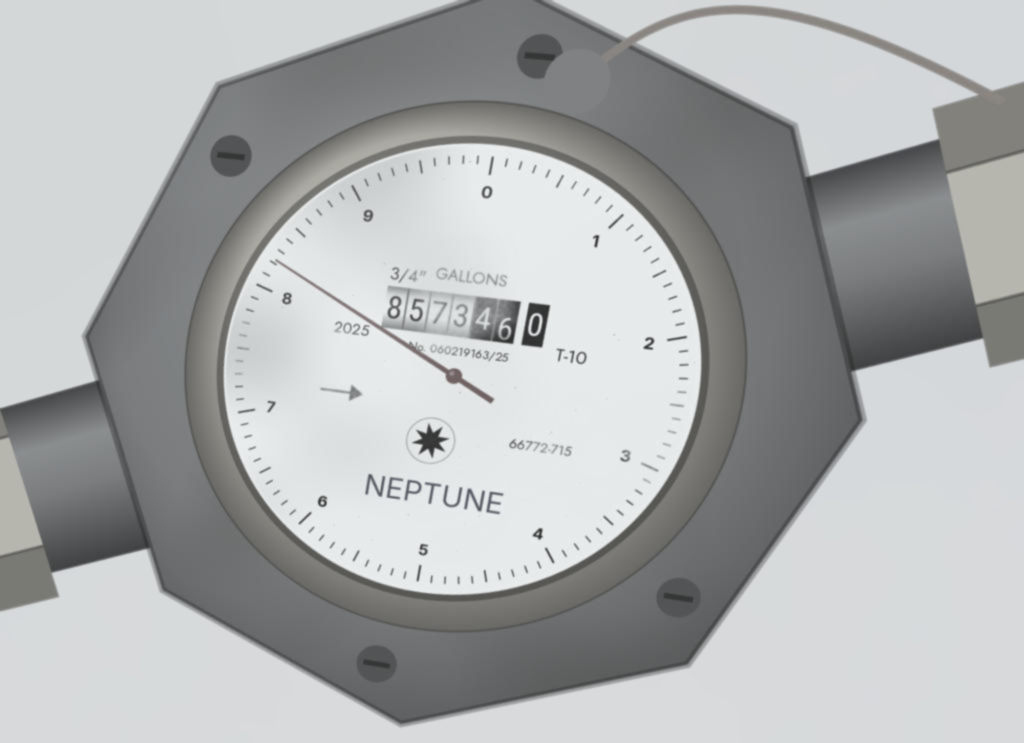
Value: value=8573458.2 unit=gal
